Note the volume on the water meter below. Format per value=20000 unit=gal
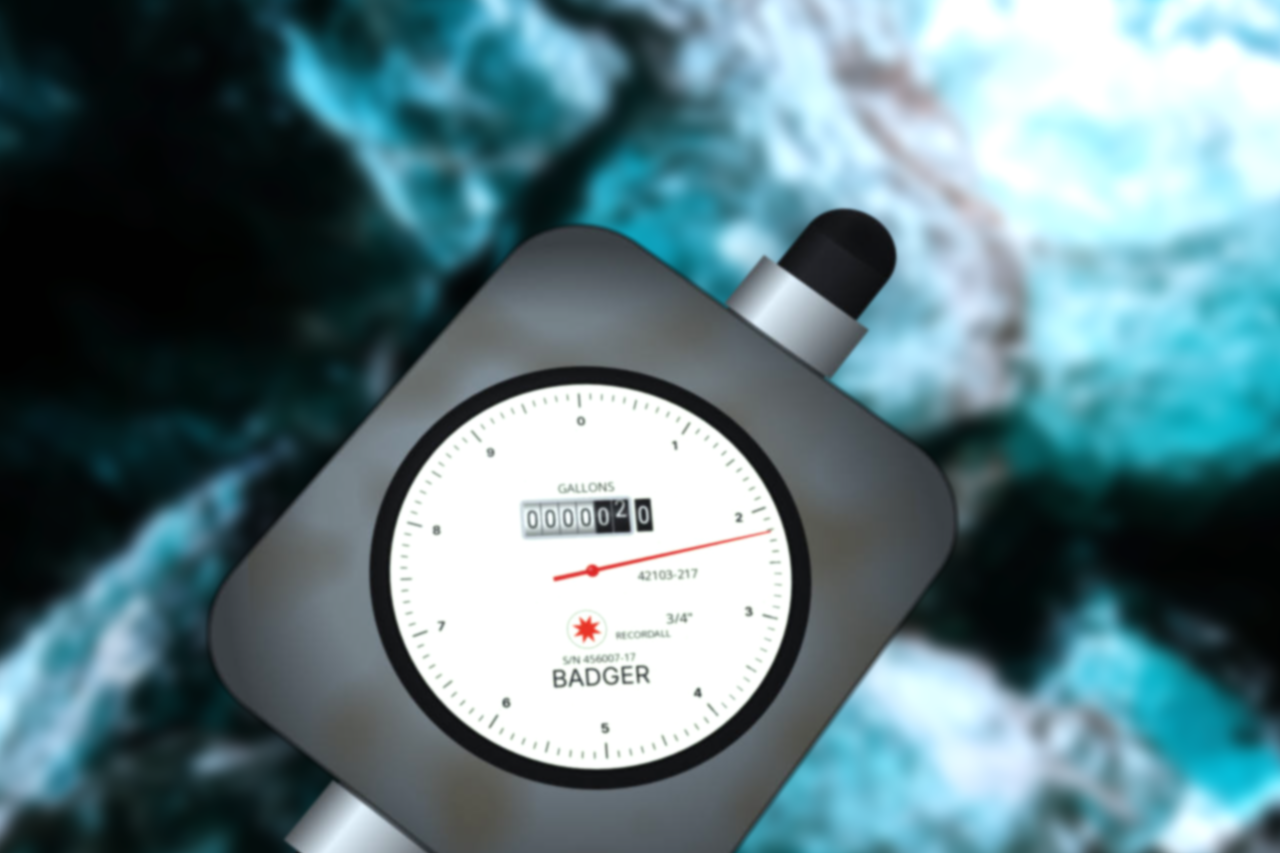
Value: value=22.2 unit=gal
